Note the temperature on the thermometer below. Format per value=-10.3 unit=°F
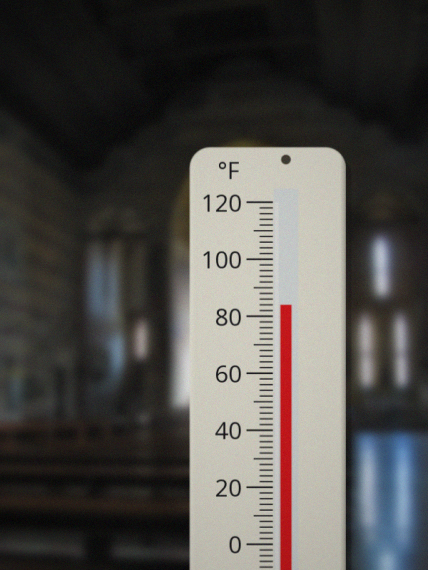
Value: value=84 unit=°F
